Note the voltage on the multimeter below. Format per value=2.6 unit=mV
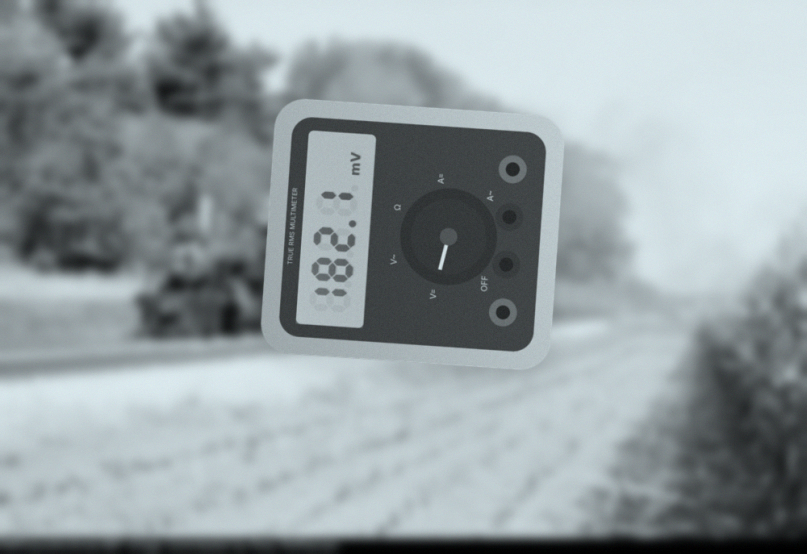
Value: value=182.1 unit=mV
